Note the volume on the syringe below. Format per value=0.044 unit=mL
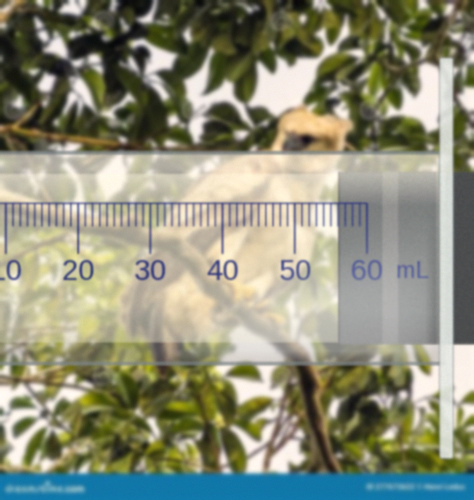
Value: value=56 unit=mL
